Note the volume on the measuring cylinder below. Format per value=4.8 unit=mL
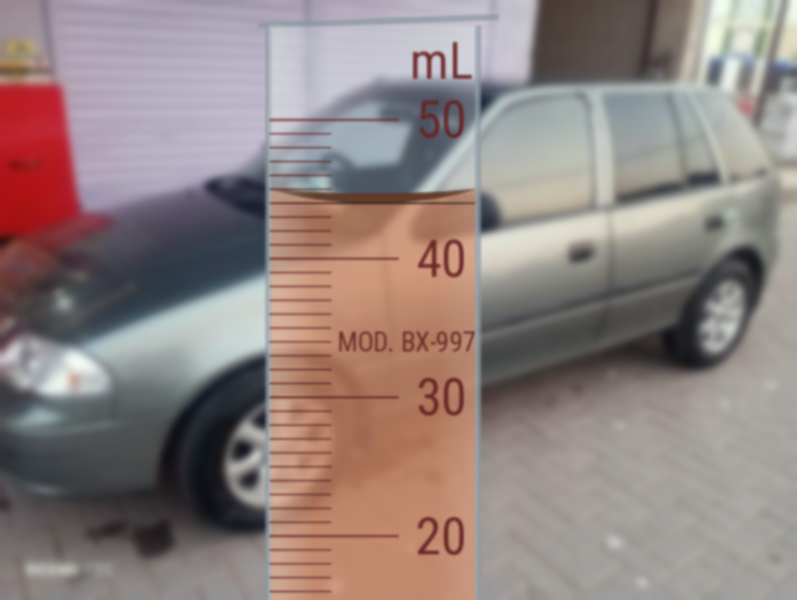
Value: value=44 unit=mL
